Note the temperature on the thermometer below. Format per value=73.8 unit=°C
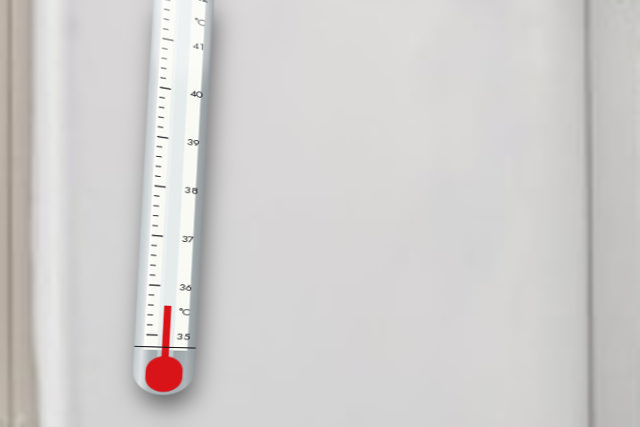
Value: value=35.6 unit=°C
